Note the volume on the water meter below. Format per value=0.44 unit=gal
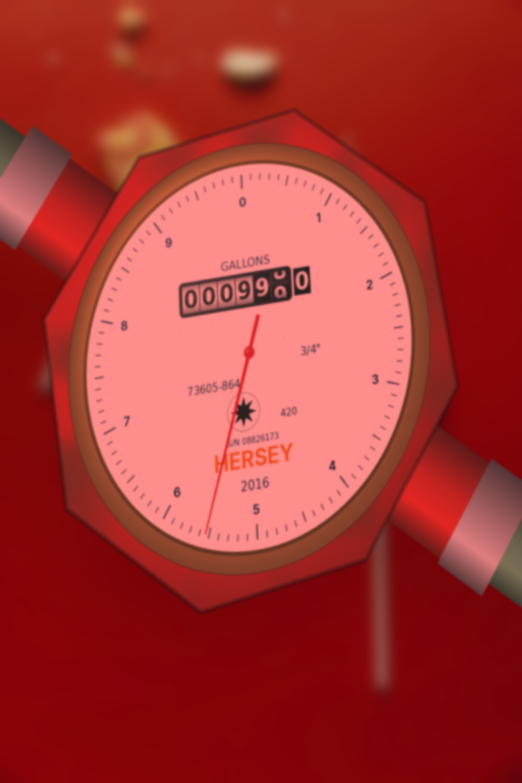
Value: value=9985.5 unit=gal
